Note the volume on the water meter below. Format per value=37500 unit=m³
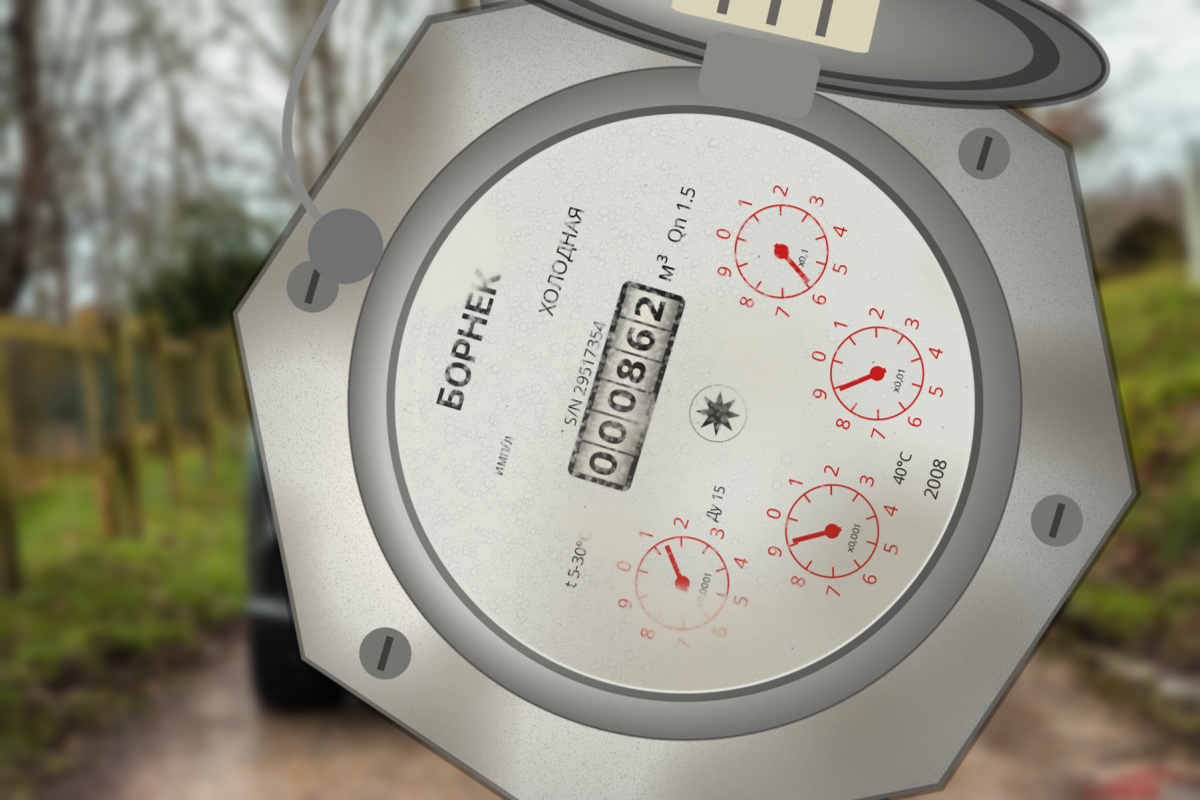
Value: value=862.5891 unit=m³
